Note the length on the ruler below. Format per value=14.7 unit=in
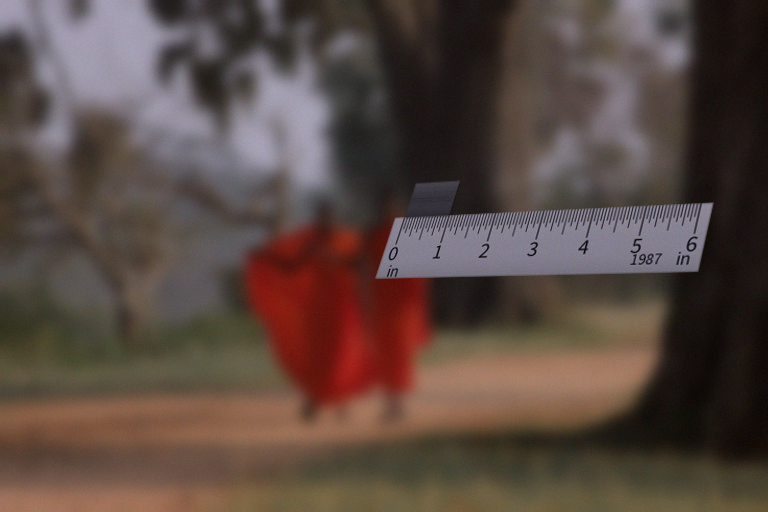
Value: value=1 unit=in
